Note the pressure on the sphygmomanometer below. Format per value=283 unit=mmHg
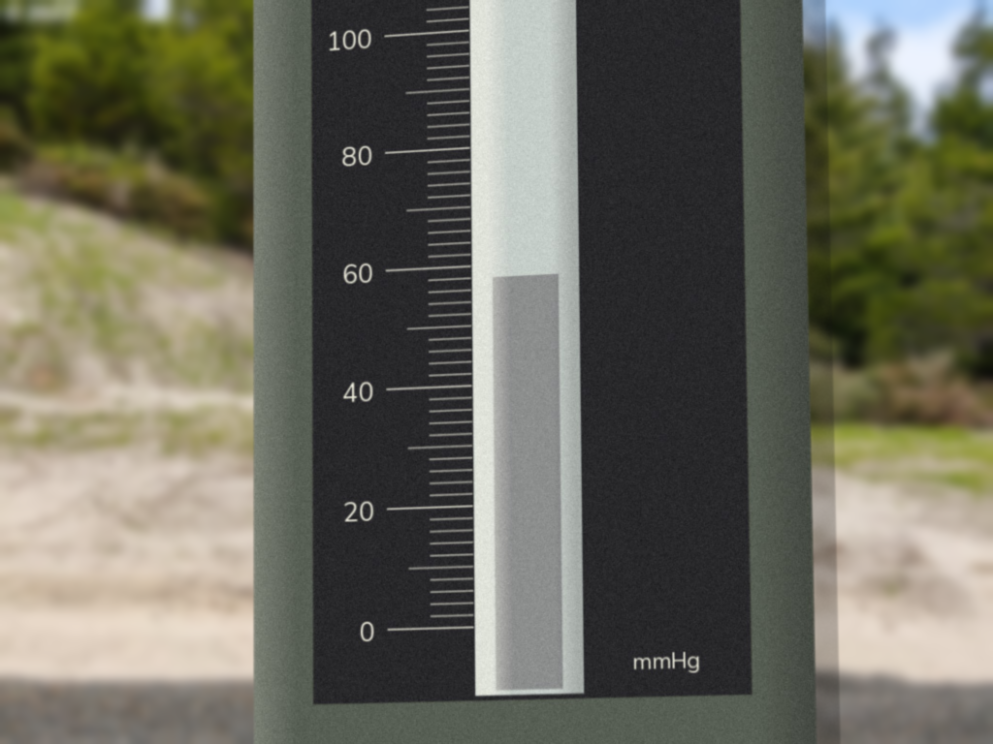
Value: value=58 unit=mmHg
